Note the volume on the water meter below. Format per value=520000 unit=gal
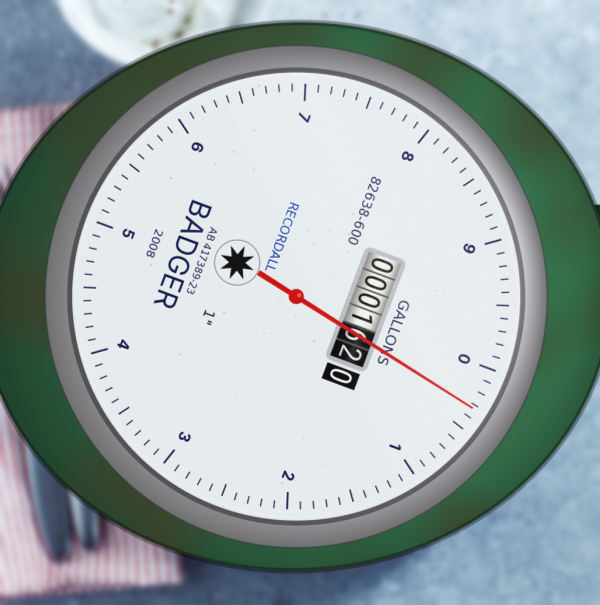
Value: value=1620.3 unit=gal
